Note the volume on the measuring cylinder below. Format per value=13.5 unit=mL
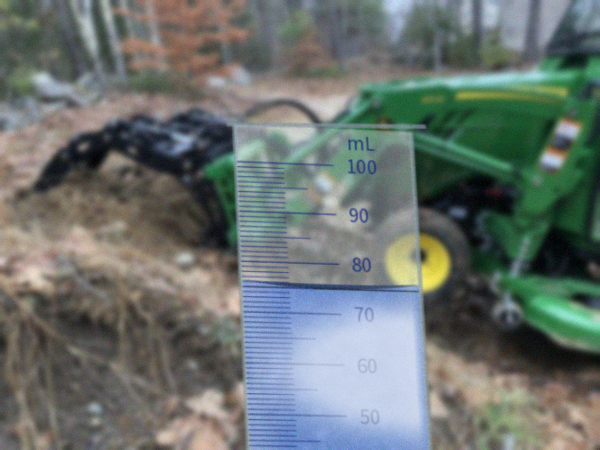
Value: value=75 unit=mL
